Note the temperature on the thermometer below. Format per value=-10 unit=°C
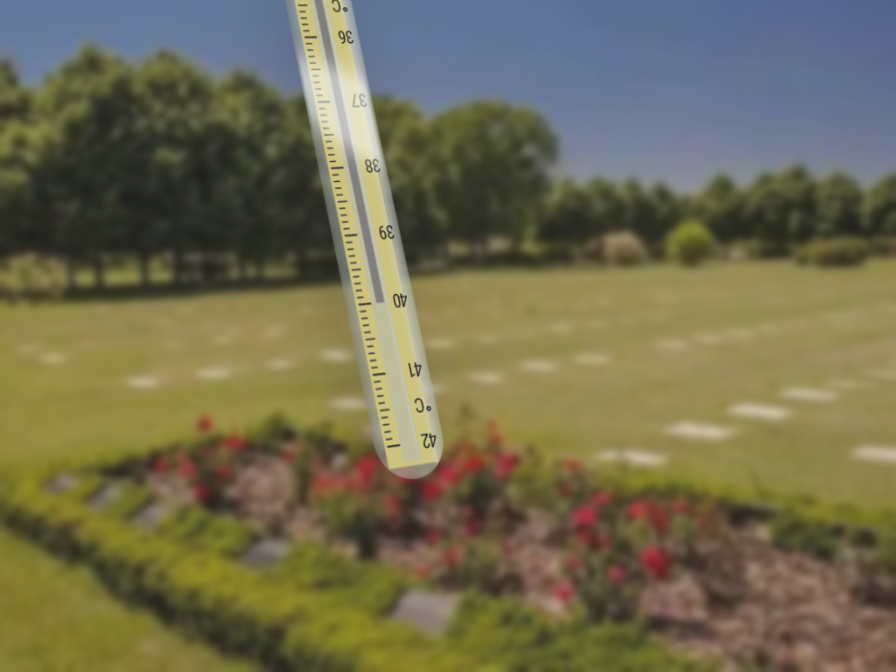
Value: value=40 unit=°C
